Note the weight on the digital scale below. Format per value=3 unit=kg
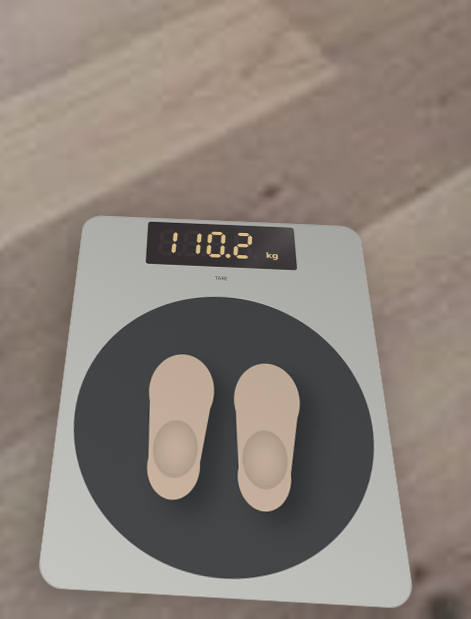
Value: value=110.2 unit=kg
